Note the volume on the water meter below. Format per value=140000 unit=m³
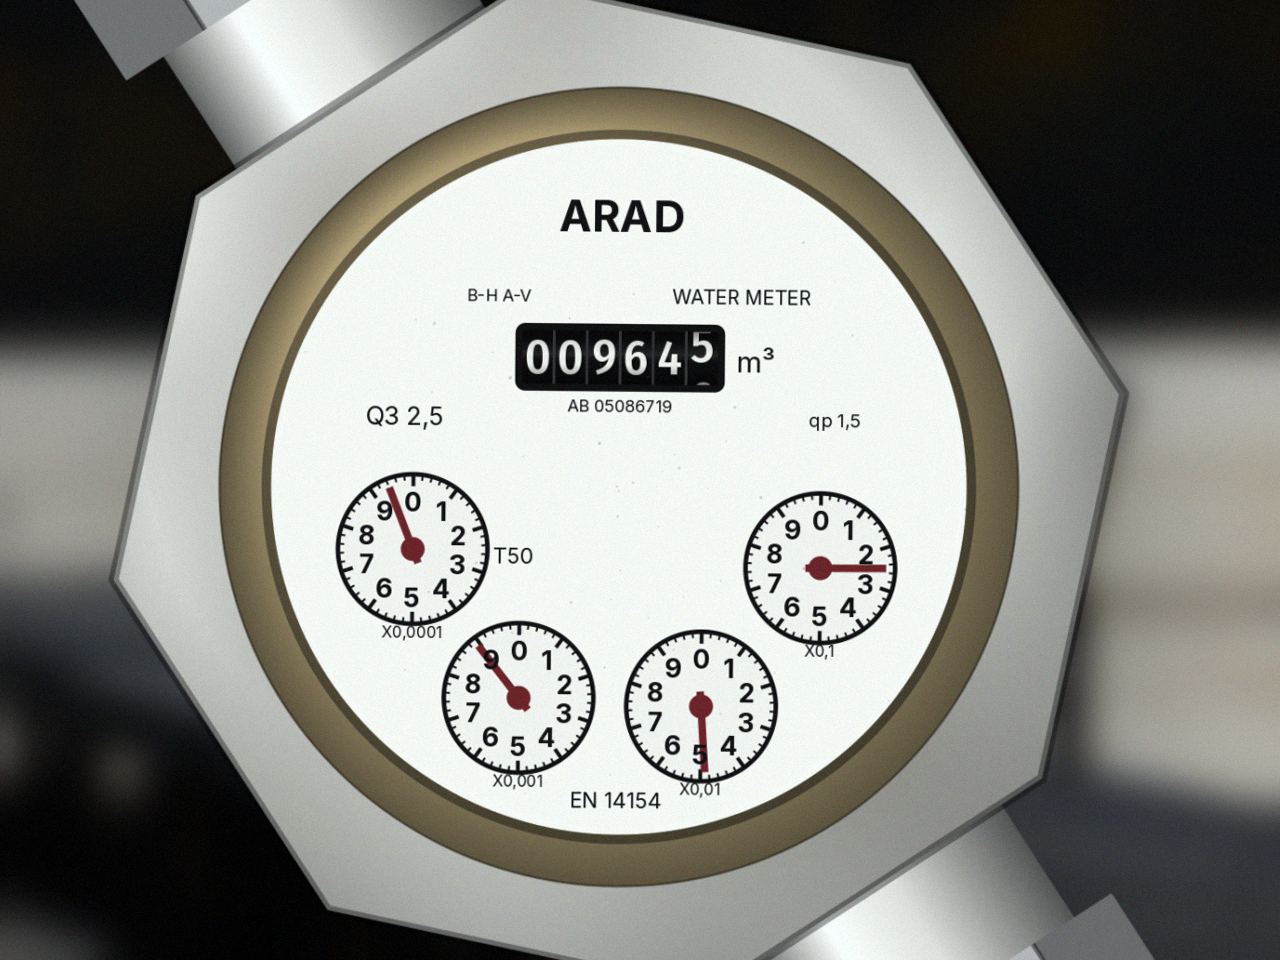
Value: value=9645.2489 unit=m³
